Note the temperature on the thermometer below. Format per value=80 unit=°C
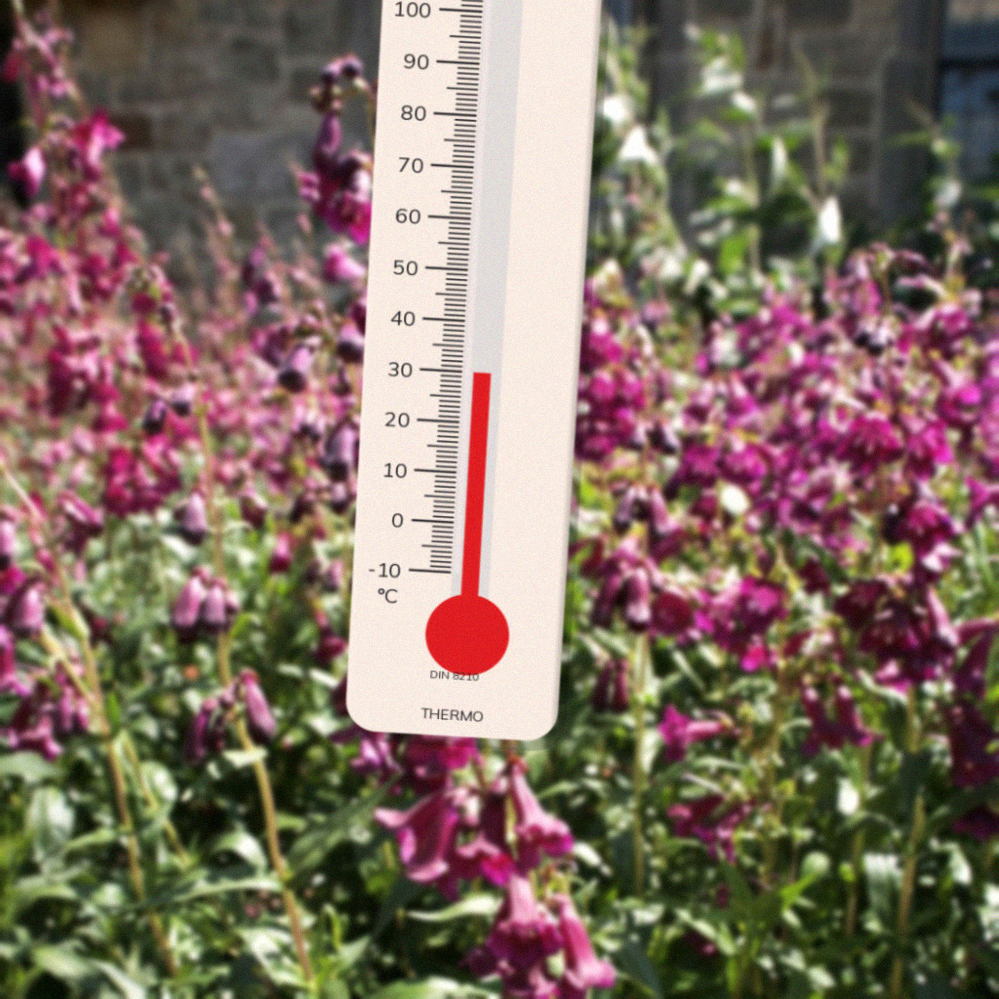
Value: value=30 unit=°C
